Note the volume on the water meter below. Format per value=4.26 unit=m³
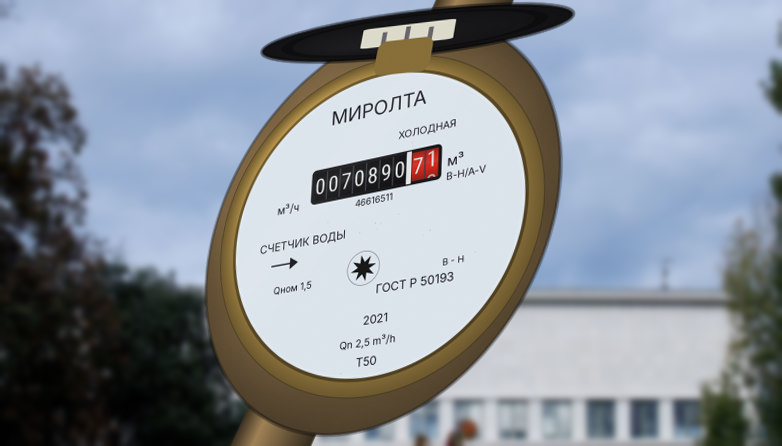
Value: value=70890.71 unit=m³
